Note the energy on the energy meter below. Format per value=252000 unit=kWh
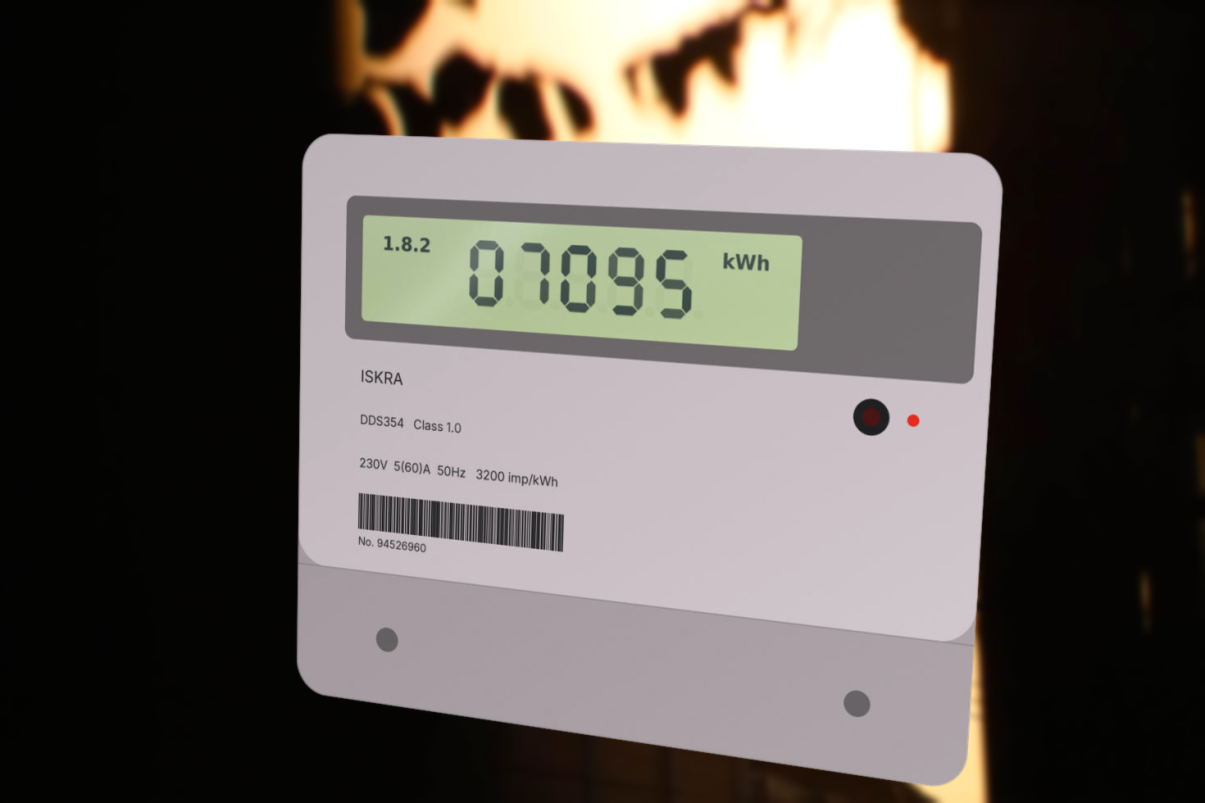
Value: value=7095 unit=kWh
